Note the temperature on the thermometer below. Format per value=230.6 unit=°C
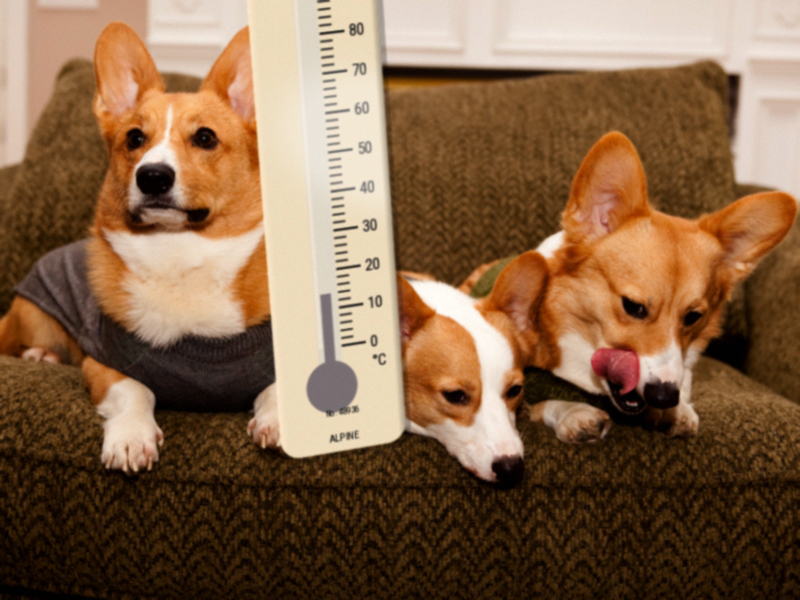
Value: value=14 unit=°C
